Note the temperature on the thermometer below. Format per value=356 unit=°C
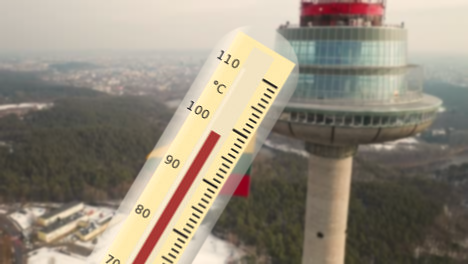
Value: value=98 unit=°C
